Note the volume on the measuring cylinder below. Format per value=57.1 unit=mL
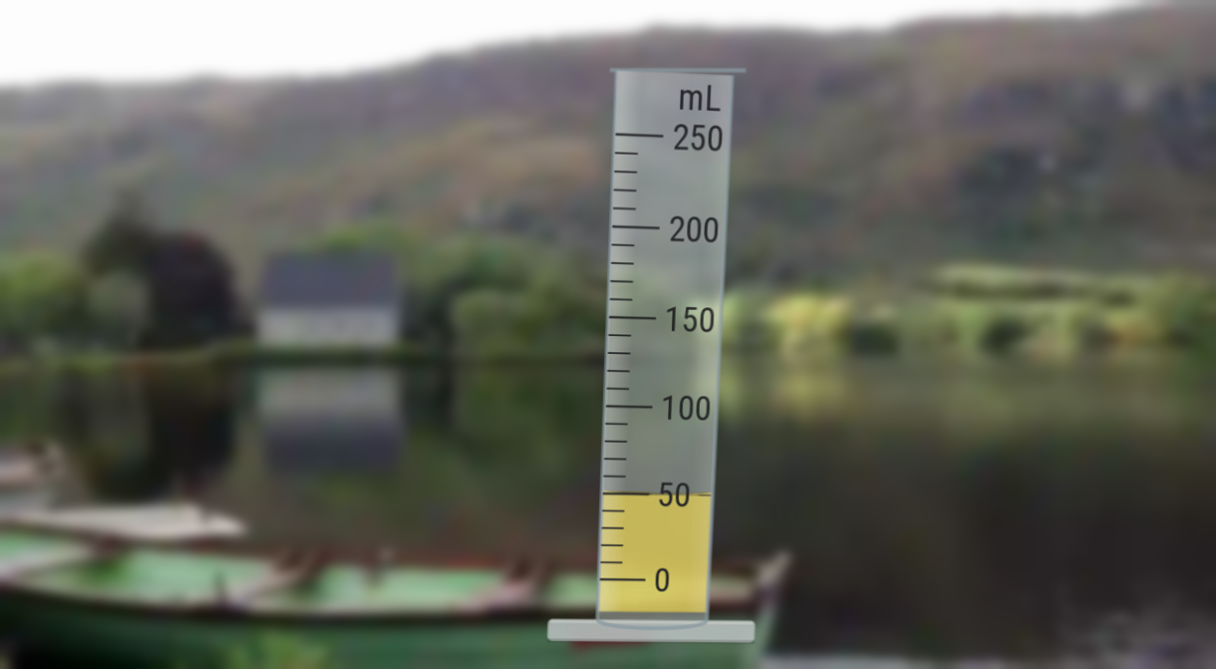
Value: value=50 unit=mL
